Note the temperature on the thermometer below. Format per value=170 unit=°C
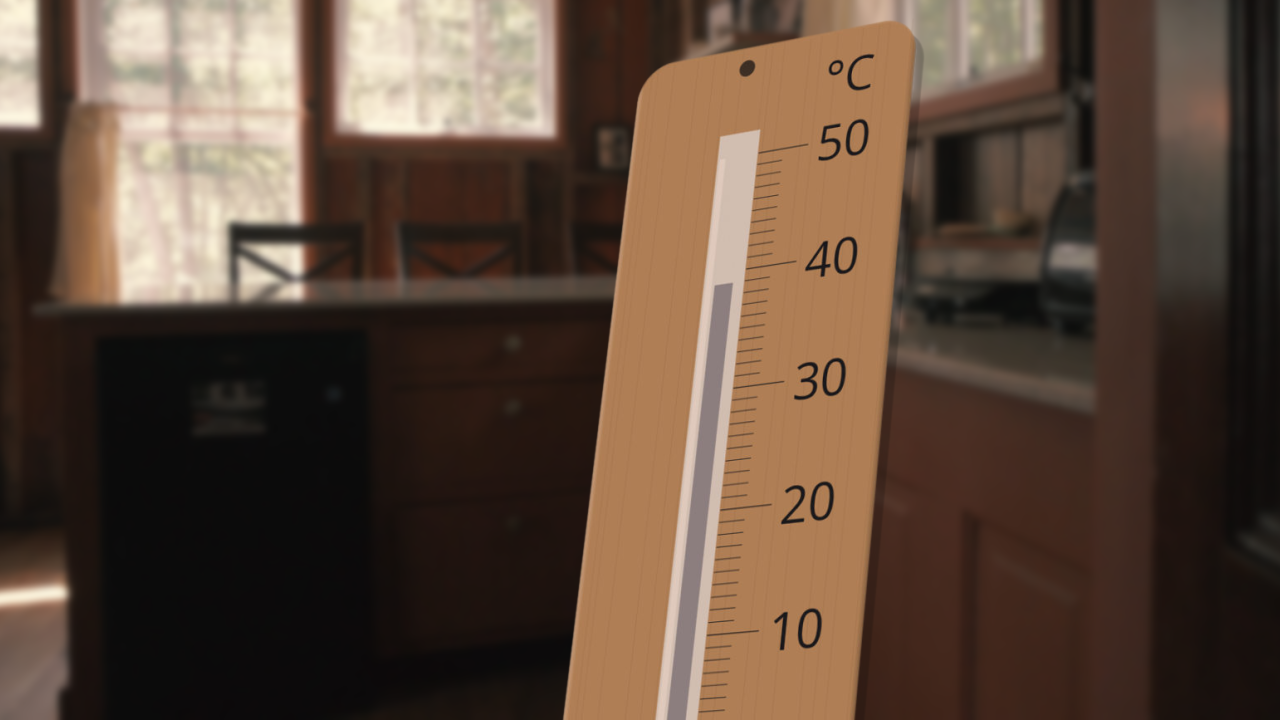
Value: value=39 unit=°C
